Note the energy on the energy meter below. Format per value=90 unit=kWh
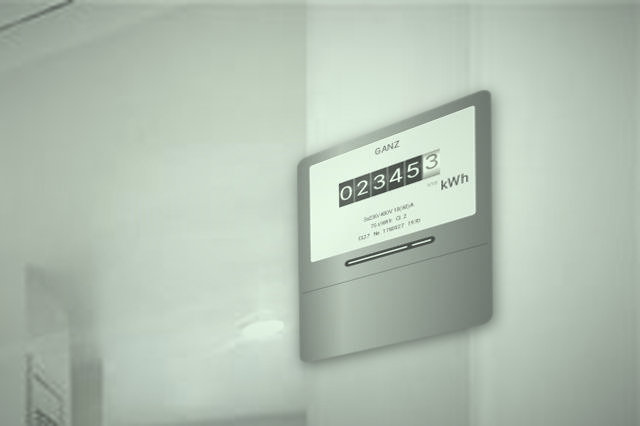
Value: value=2345.3 unit=kWh
